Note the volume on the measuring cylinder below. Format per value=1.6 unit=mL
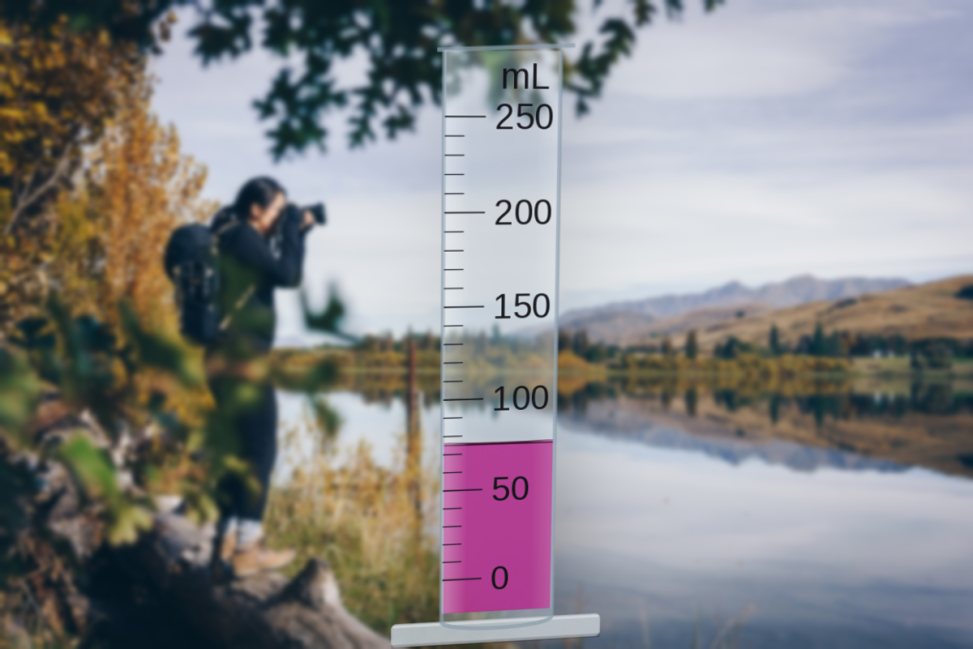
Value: value=75 unit=mL
